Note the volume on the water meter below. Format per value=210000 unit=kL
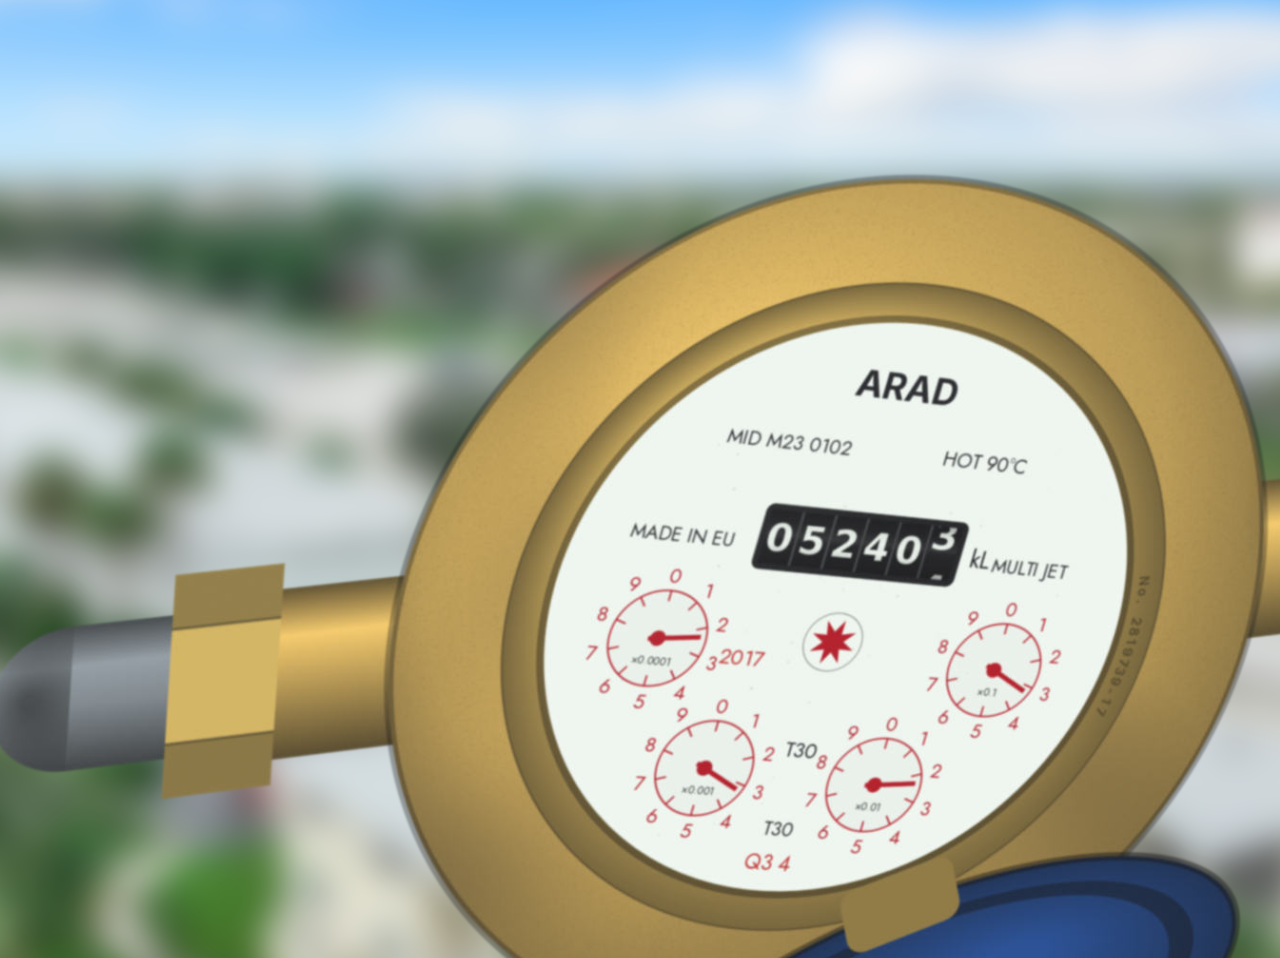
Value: value=52403.3232 unit=kL
